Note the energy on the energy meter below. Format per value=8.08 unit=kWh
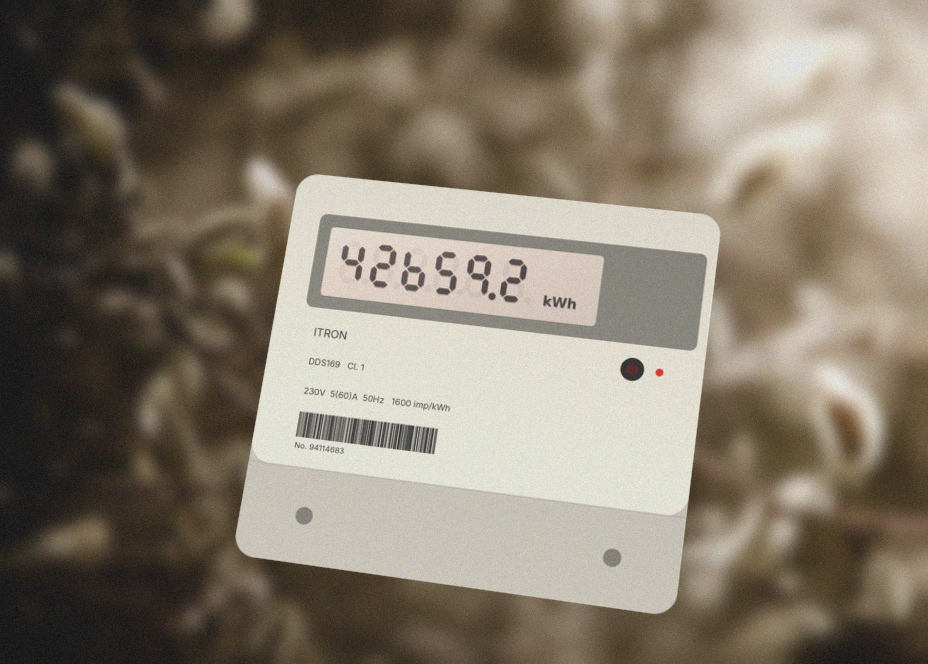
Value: value=42659.2 unit=kWh
